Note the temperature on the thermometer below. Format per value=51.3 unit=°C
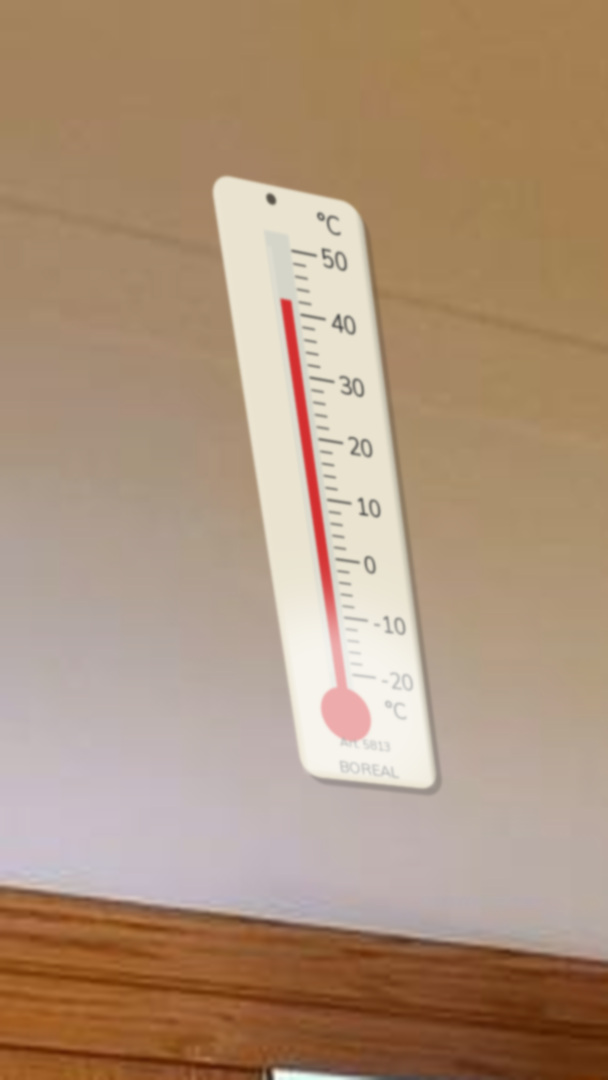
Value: value=42 unit=°C
